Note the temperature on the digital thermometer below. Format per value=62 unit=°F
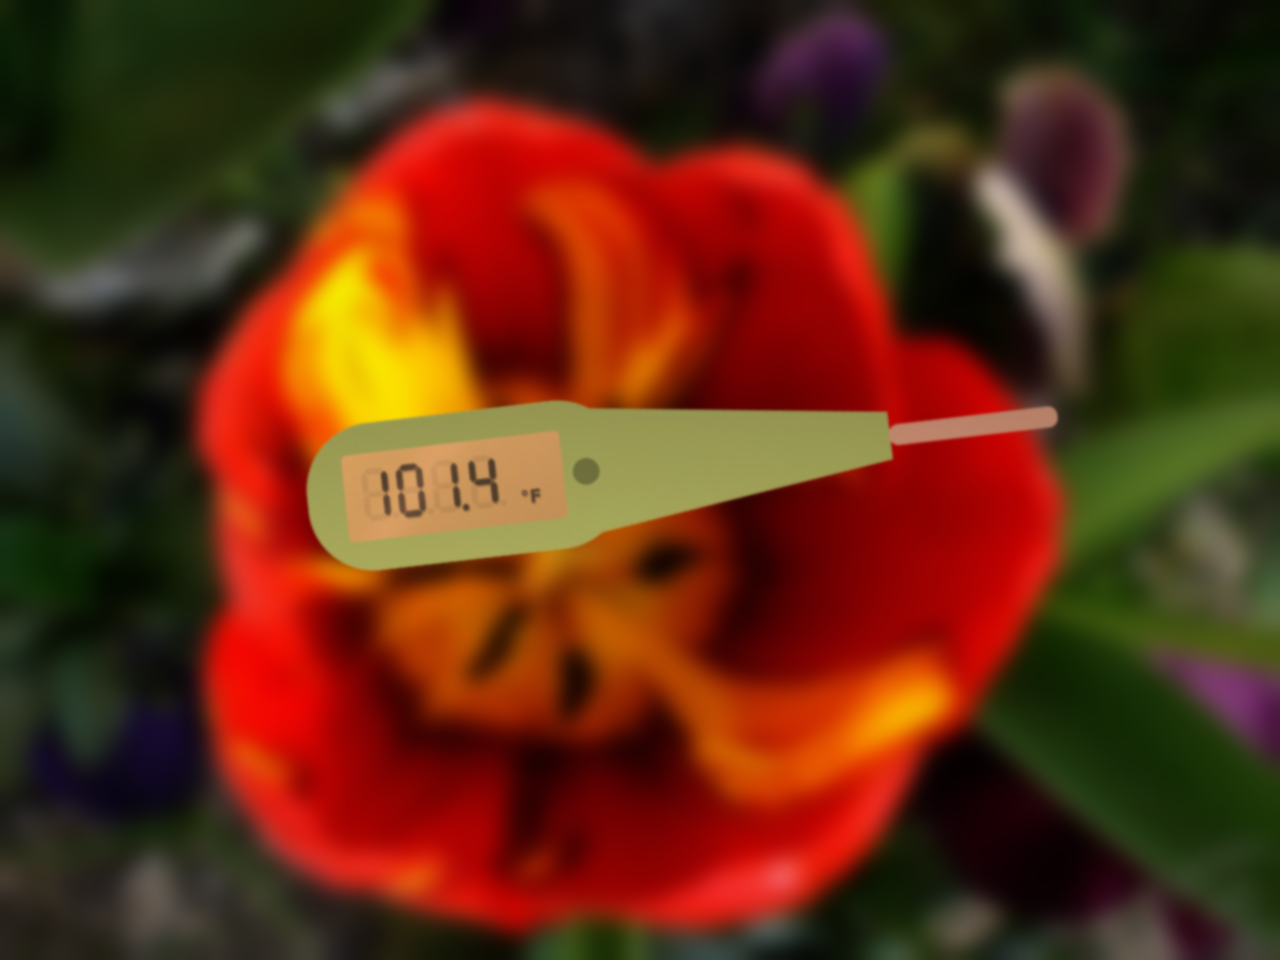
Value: value=101.4 unit=°F
